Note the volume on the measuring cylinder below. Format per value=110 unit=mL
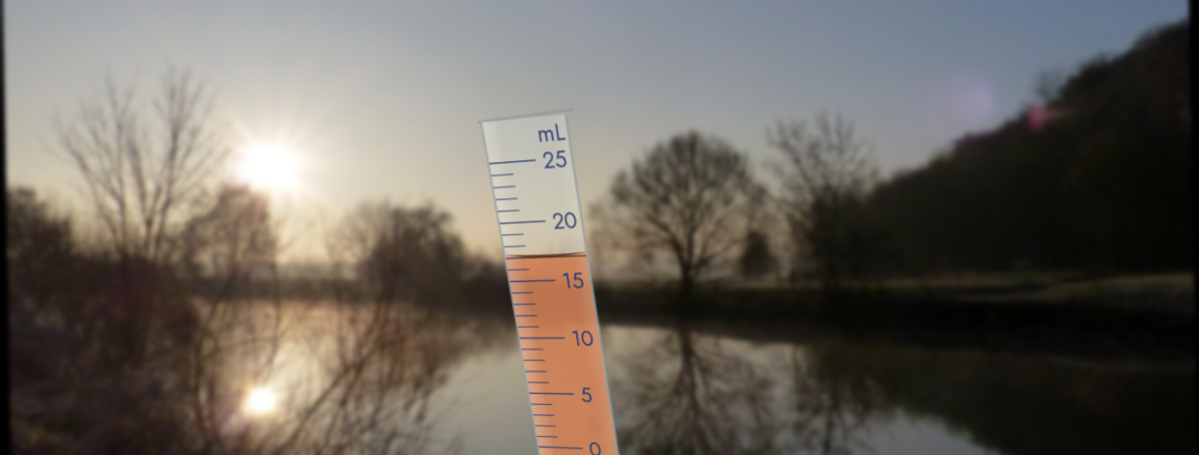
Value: value=17 unit=mL
